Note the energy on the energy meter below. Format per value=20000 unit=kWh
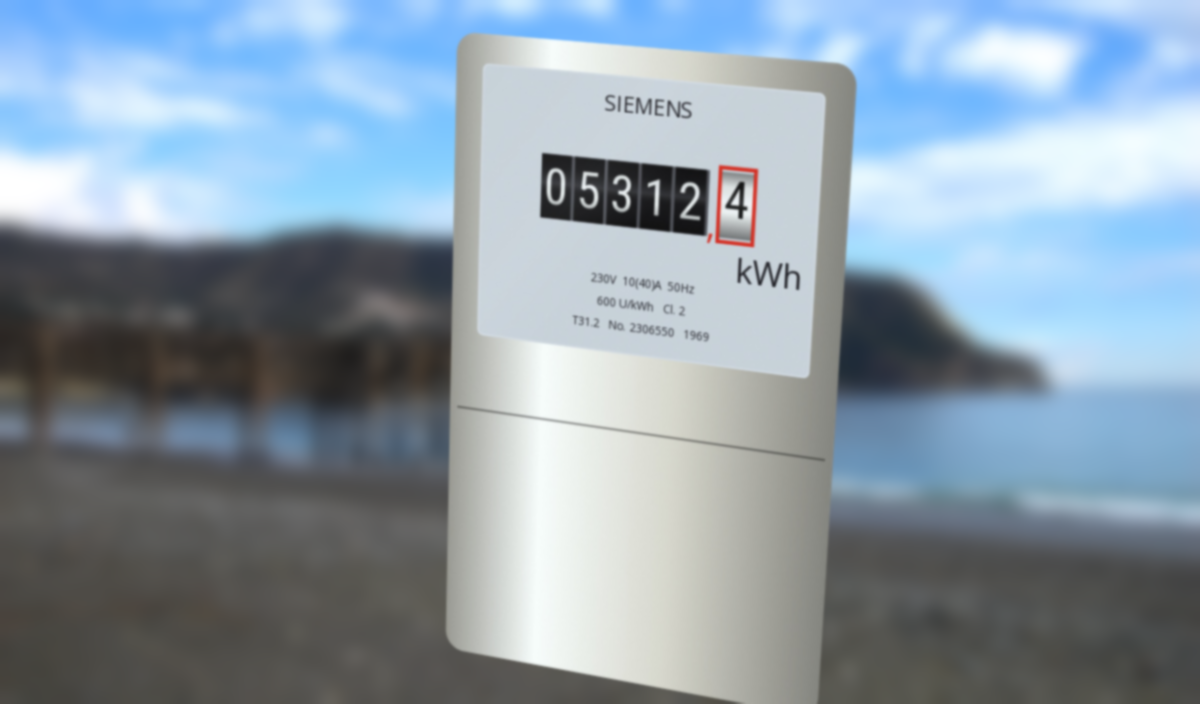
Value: value=5312.4 unit=kWh
